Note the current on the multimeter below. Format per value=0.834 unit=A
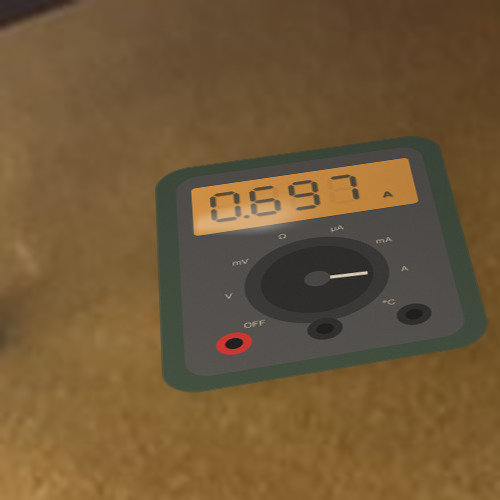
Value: value=0.697 unit=A
